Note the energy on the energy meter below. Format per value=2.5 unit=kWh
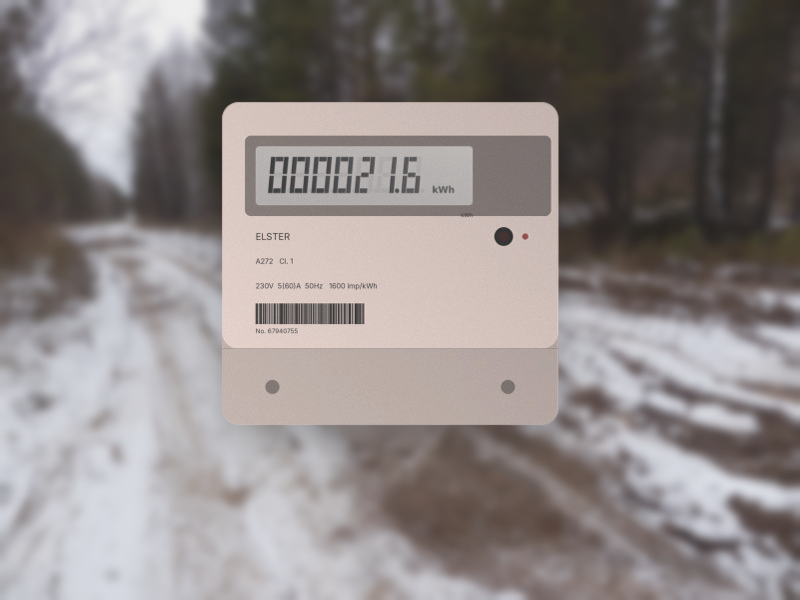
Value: value=21.6 unit=kWh
